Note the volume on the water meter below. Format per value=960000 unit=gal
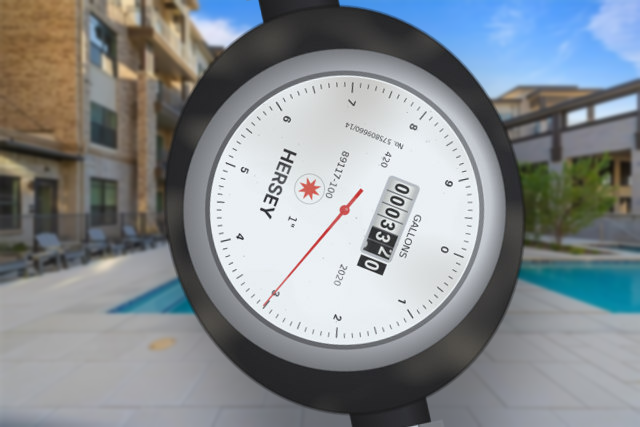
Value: value=3323.0 unit=gal
